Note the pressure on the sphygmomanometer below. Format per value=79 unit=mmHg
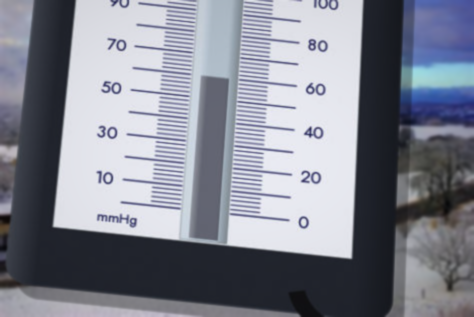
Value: value=60 unit=mmHg
